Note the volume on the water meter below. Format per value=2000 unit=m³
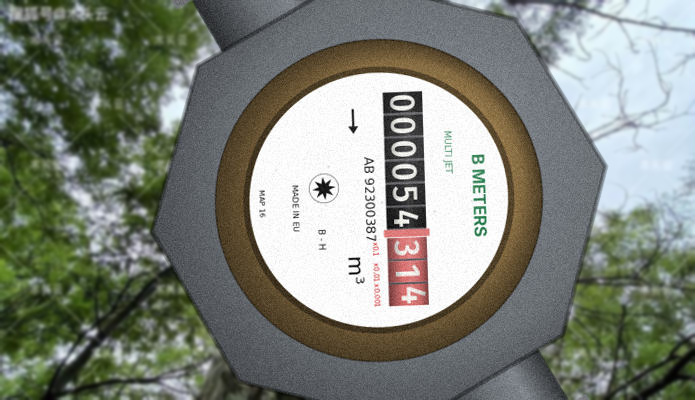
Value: value=54.314 unit=m³
